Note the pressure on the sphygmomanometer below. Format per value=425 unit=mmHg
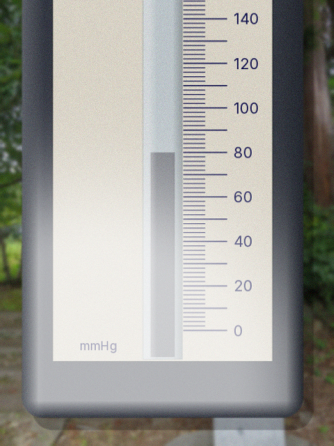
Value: value=80 unit=mmHg
